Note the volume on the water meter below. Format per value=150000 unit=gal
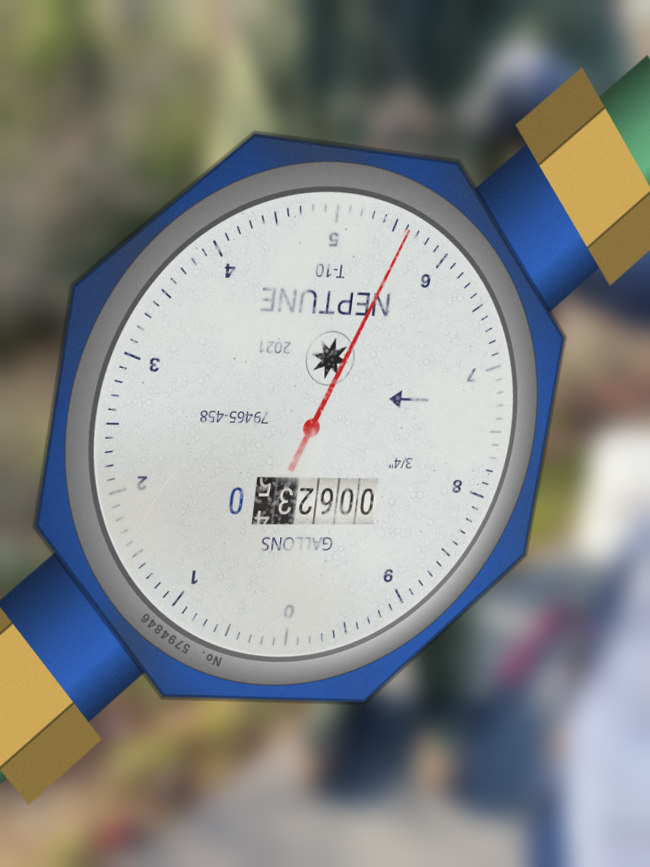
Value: value=62345.6 unit=gal
